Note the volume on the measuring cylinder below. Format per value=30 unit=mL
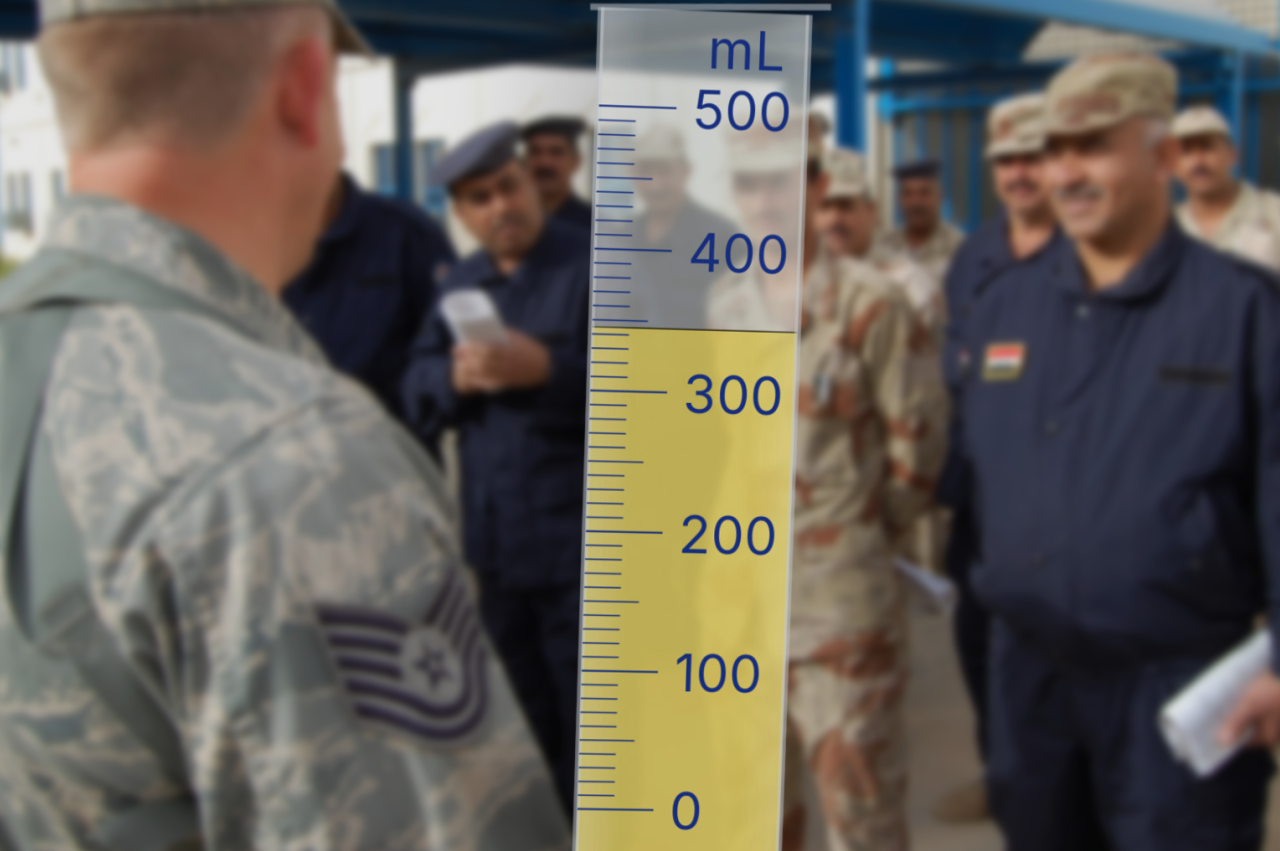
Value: value=345 unit=mL
